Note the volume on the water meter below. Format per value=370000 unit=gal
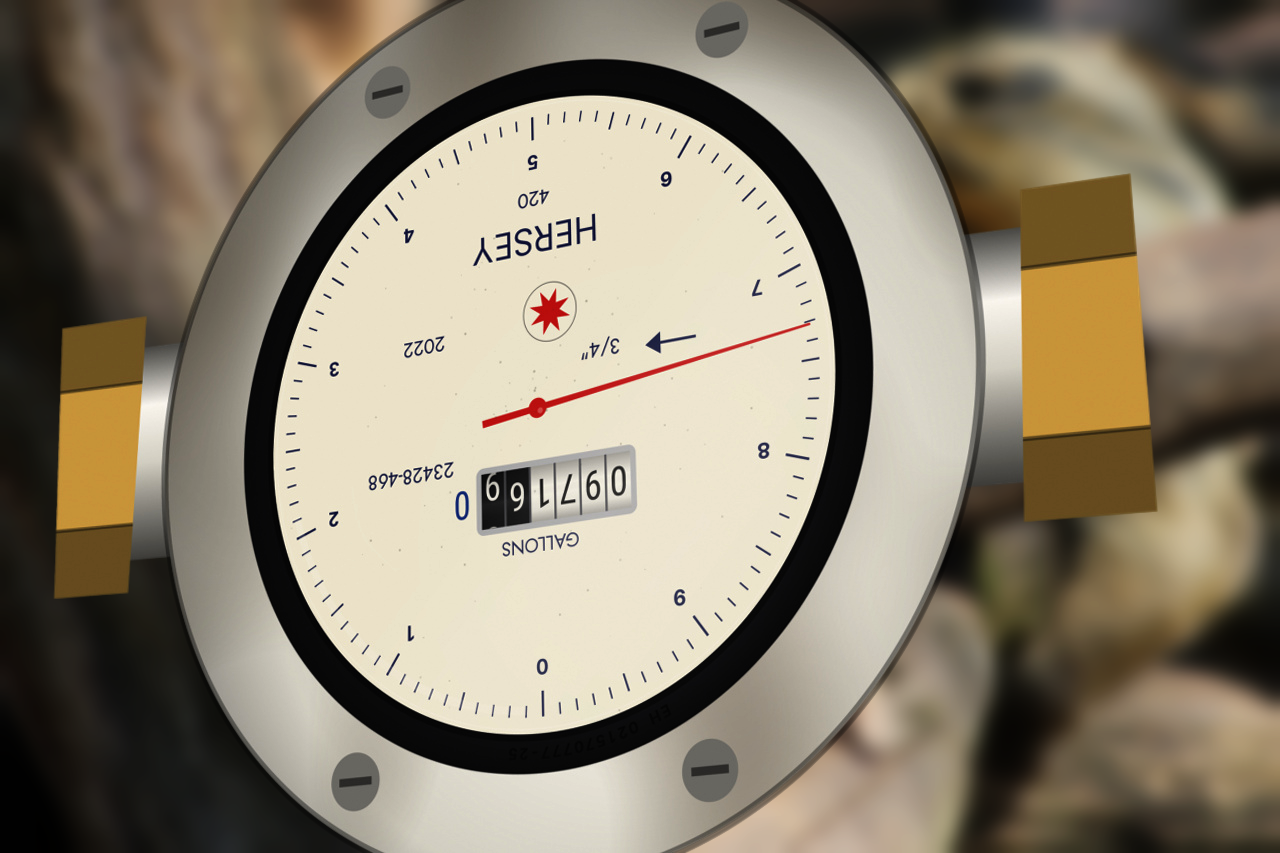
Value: value=971687.3 unit=gal
